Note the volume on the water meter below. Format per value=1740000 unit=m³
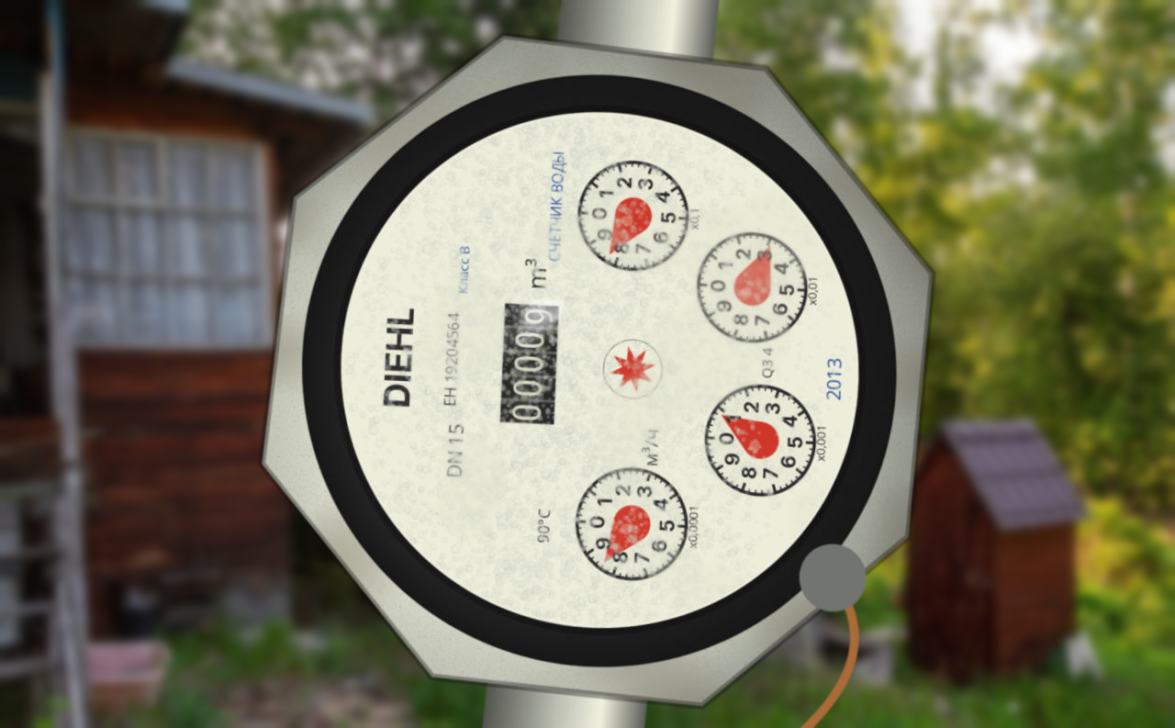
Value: value=8.8308 unit=m³
